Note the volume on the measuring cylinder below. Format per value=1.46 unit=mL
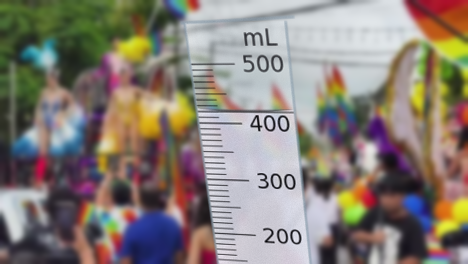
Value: value=420 unit=mL
